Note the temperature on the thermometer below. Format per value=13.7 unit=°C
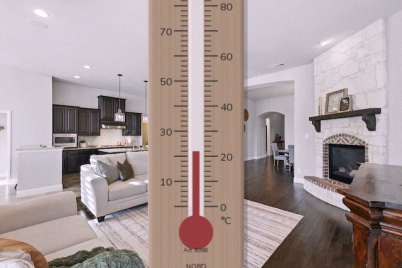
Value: value=22 unit=°C
